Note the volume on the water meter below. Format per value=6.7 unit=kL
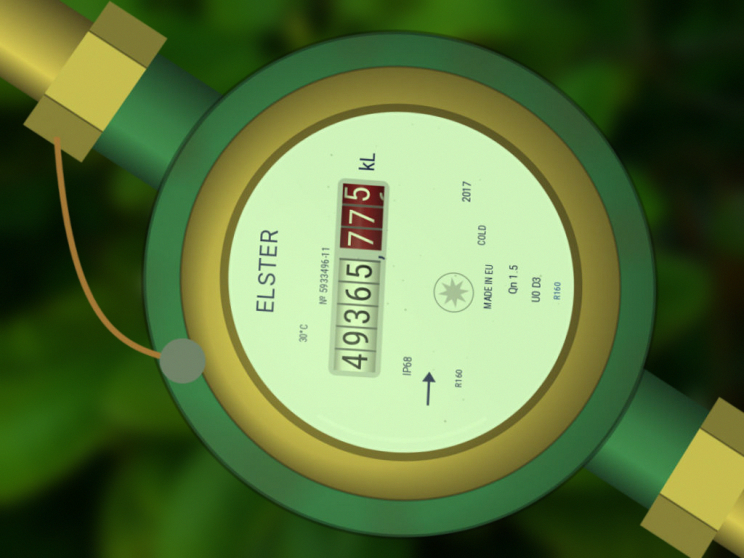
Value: value=49365.775 unit=kL
